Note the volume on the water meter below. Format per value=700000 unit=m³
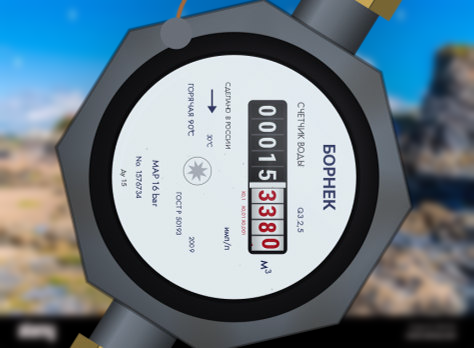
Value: value=15.3380 unit=m³
